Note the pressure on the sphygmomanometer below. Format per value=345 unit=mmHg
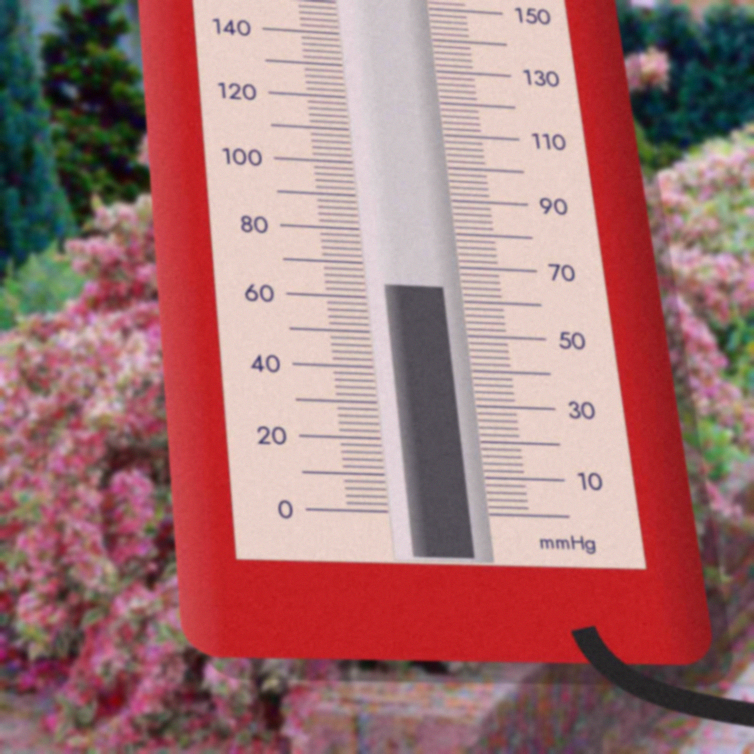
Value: value=64 unit=mmHg
